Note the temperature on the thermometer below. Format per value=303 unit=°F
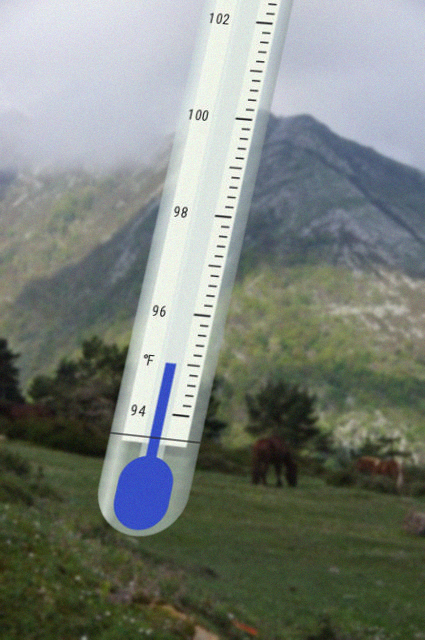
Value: value=95 unit=°F
